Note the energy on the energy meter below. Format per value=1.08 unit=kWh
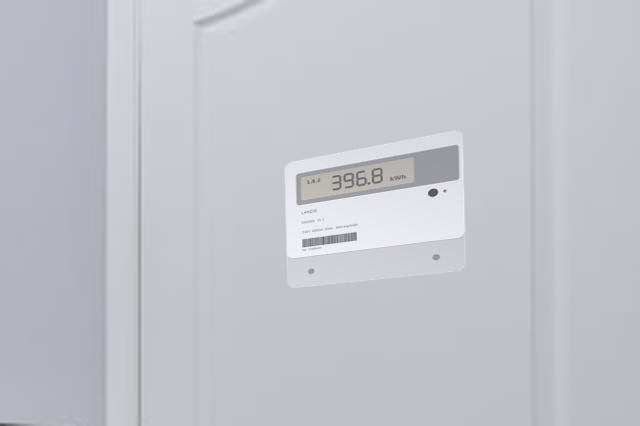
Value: value=396.8 unit=kWh
